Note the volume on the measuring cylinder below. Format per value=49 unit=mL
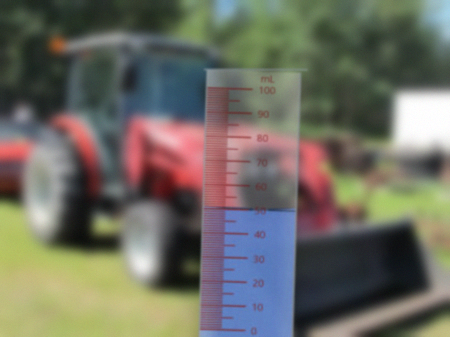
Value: value=50 unit=mL
